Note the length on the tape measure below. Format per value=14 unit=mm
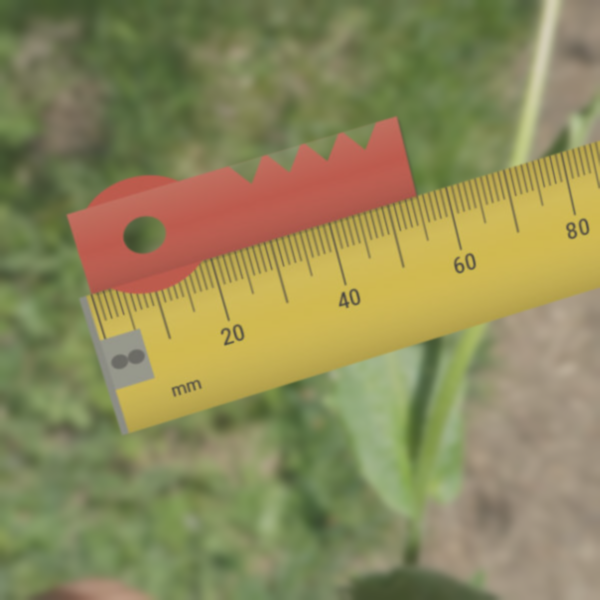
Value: value=55 unit=mm
